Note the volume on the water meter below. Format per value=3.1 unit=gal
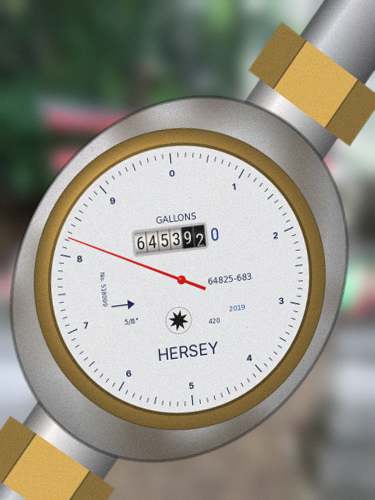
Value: value=6453918.2 unit=gal
